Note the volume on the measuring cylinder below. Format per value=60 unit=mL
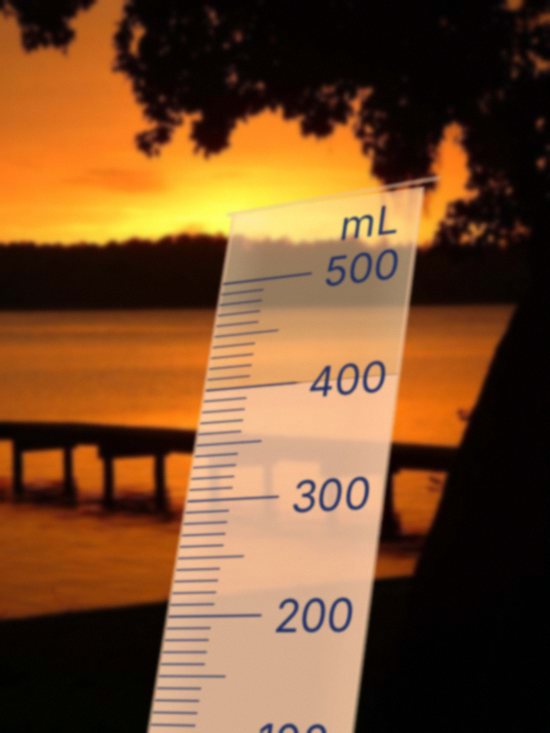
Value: value=400 unit=mL
